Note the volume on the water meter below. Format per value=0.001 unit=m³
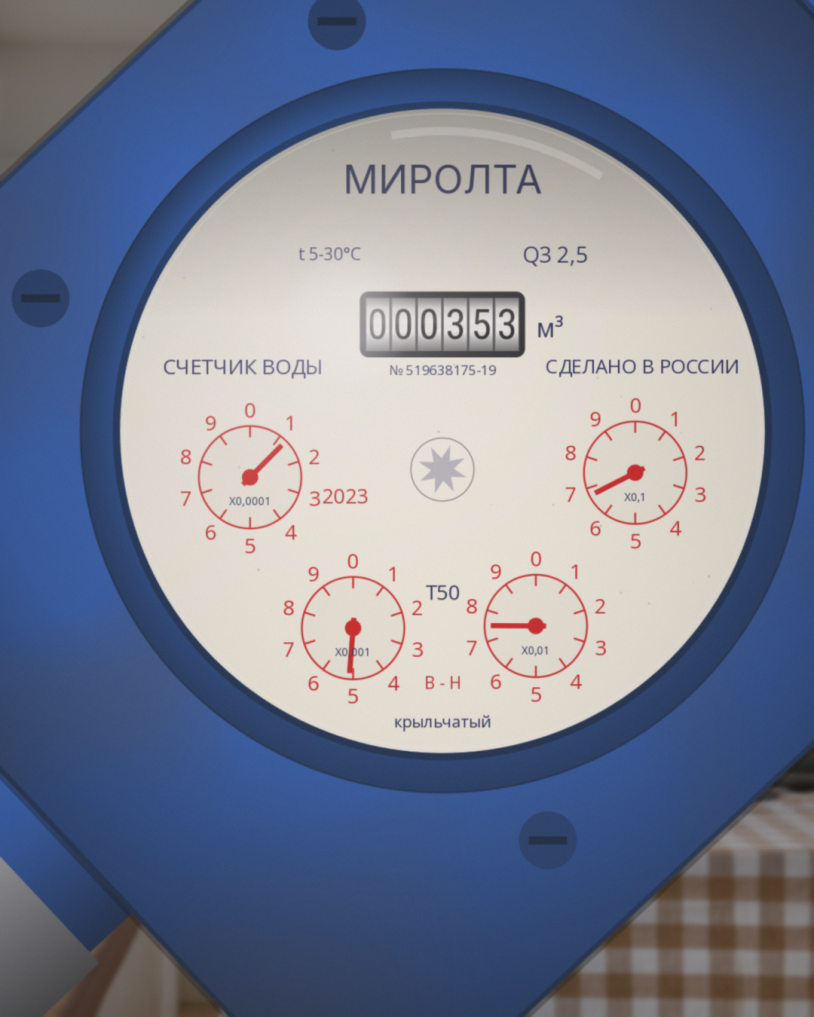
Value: value=353.6751 unit=m³
